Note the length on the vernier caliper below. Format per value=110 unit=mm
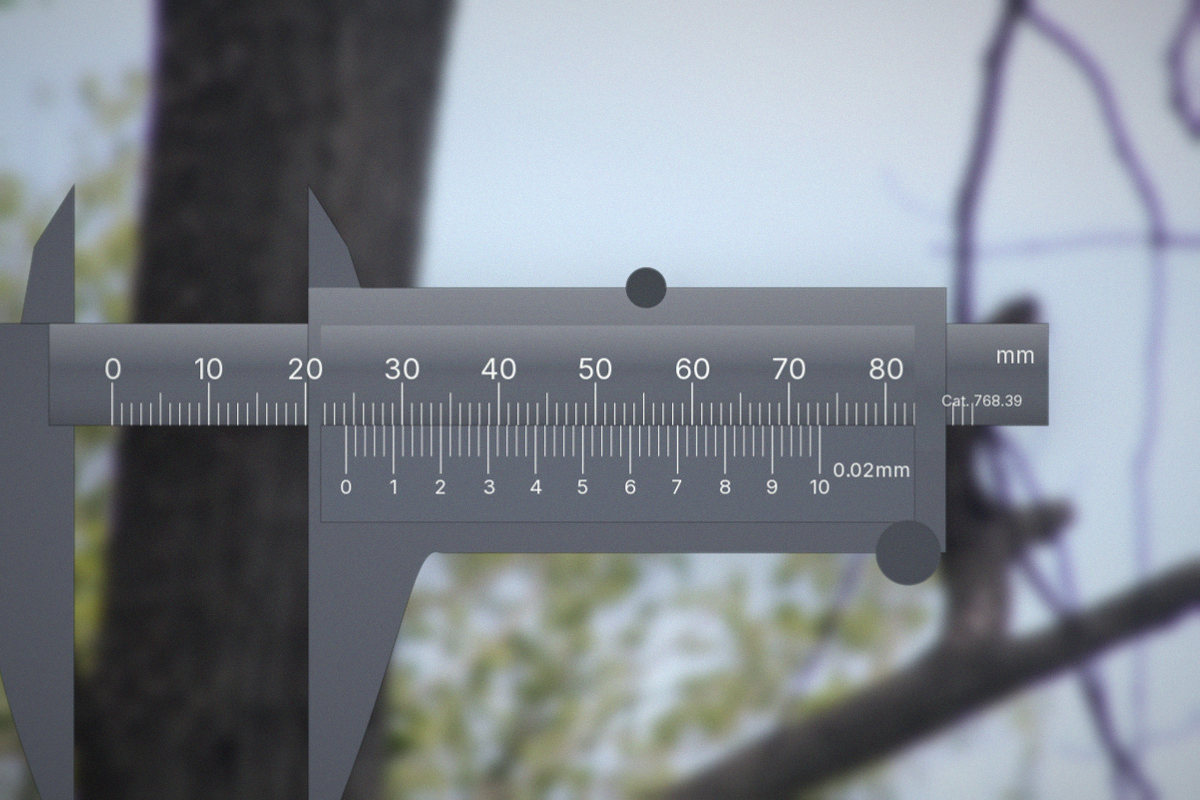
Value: value=24.2 unit=mm
